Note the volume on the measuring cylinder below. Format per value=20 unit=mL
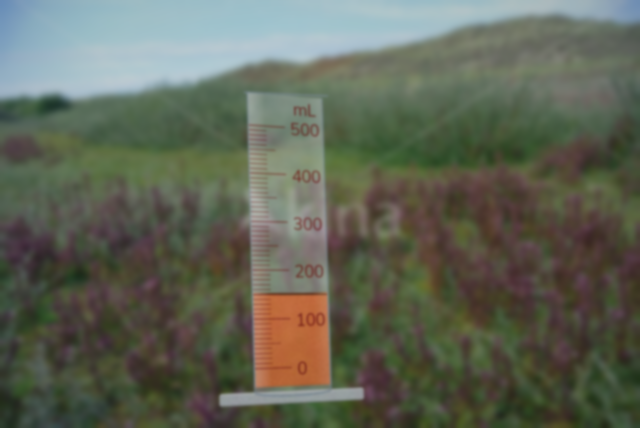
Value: value=150 unit=mL
